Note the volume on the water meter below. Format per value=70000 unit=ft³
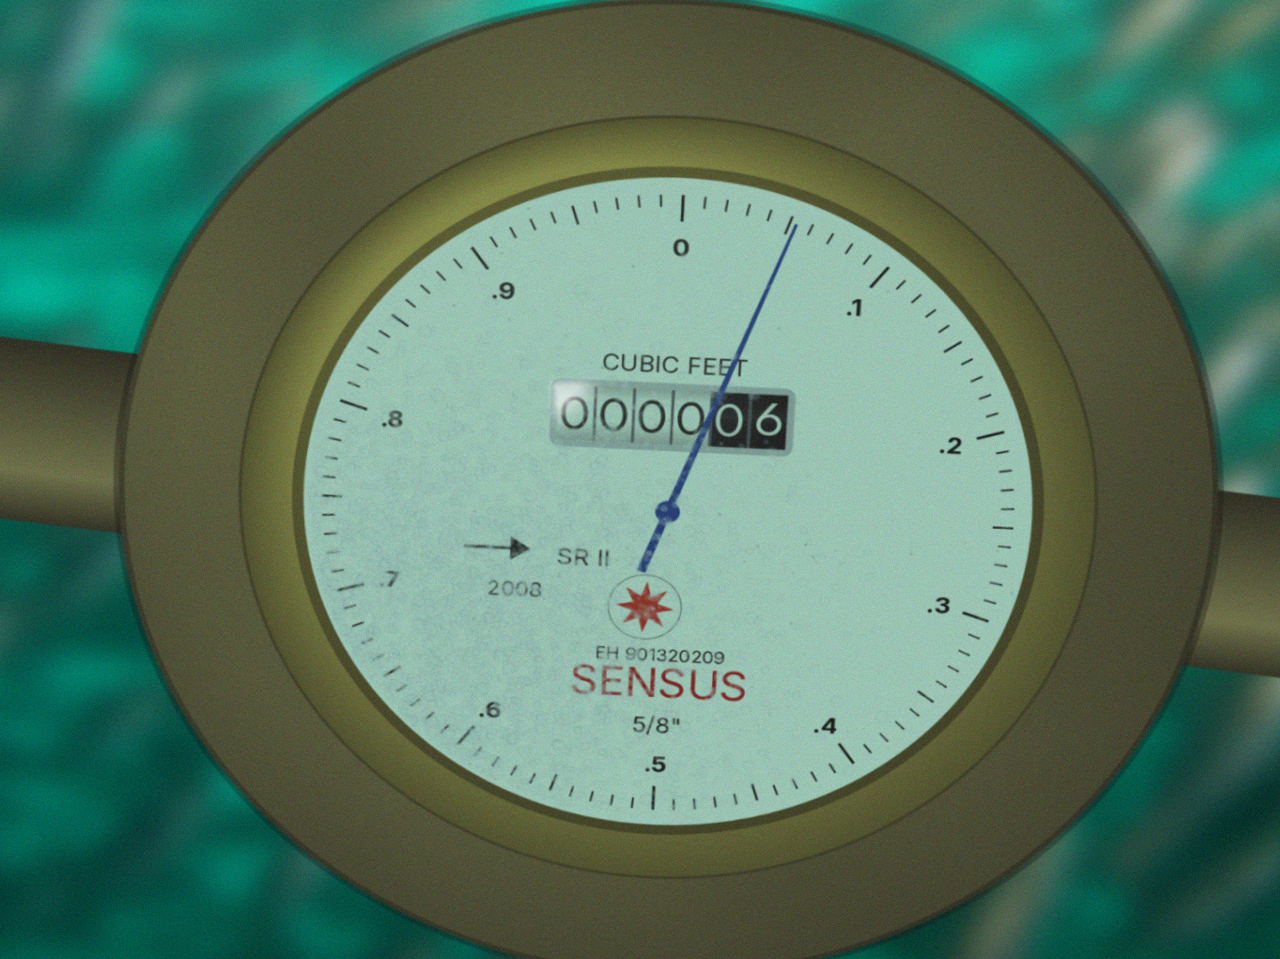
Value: value=6.05 unit=ft³
